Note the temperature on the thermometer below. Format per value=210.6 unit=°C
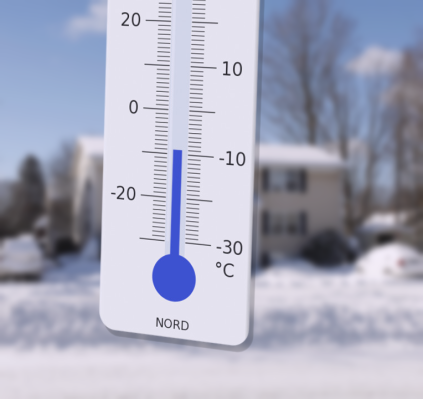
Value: value=-9 unit=°C
